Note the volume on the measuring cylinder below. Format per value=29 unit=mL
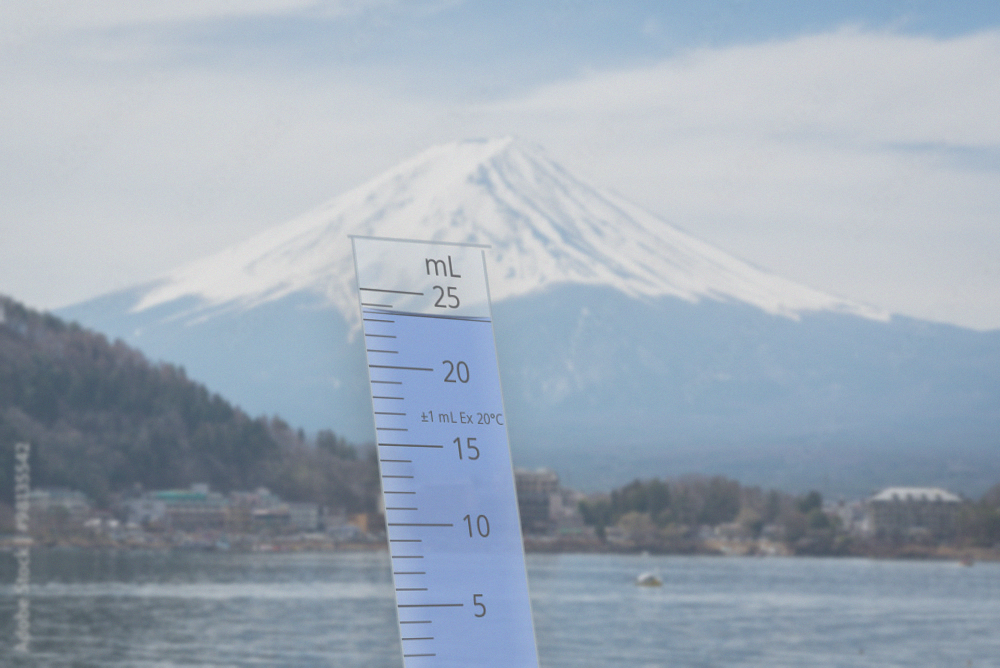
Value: value=23.5 unit=mL
